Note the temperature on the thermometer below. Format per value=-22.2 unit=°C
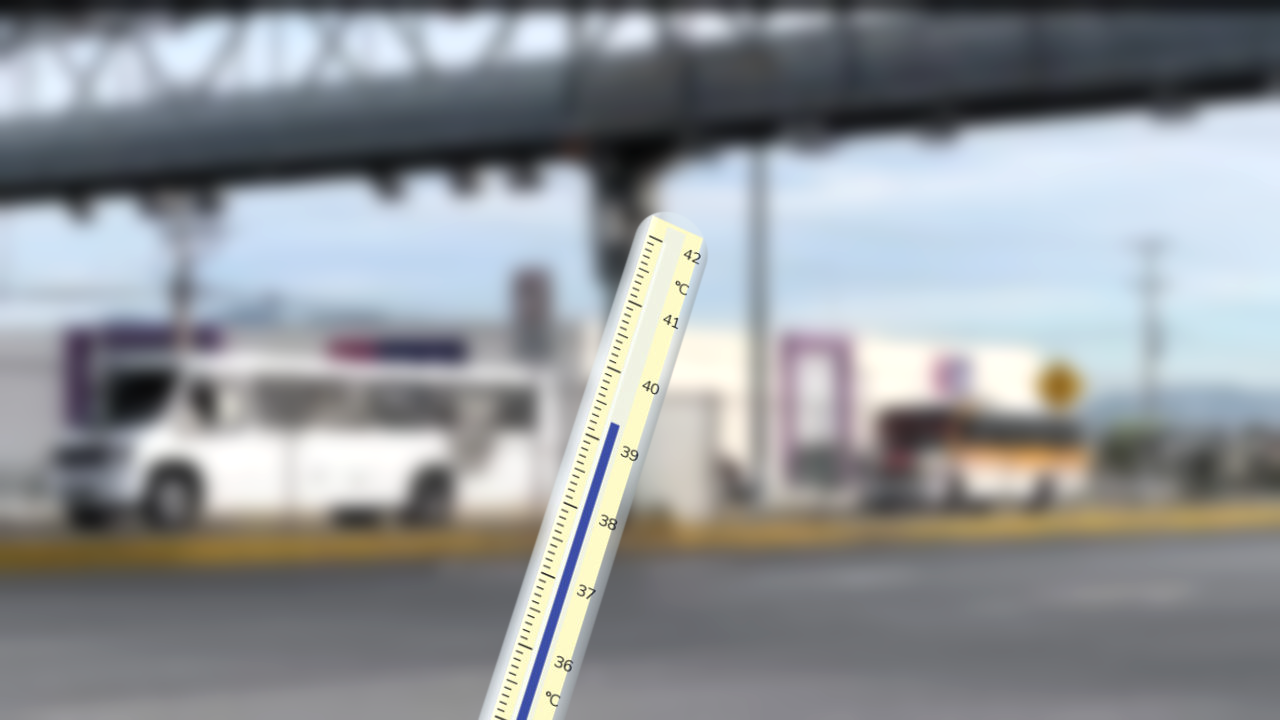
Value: value=39.3 unit=°C
